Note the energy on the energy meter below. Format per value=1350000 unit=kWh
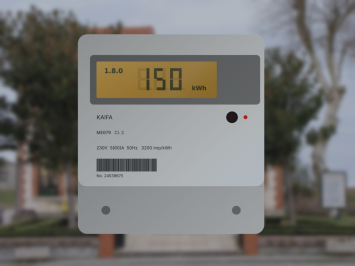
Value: value=150 unit=kWh
